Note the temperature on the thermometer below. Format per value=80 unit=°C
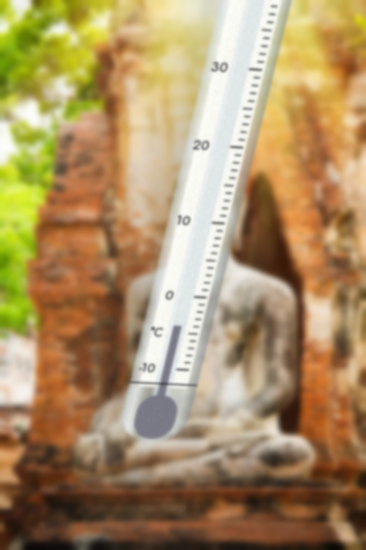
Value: value=-4 unit=°C
